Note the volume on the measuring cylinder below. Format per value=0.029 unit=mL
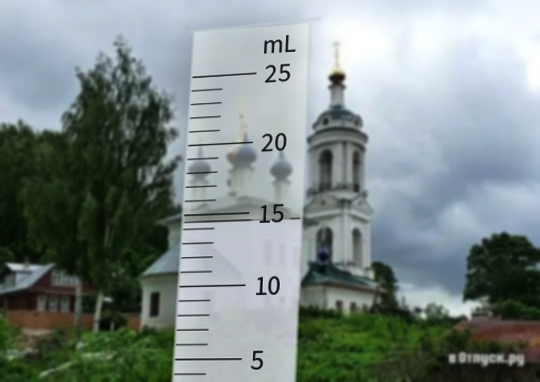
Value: value=14.5 unit=mL
